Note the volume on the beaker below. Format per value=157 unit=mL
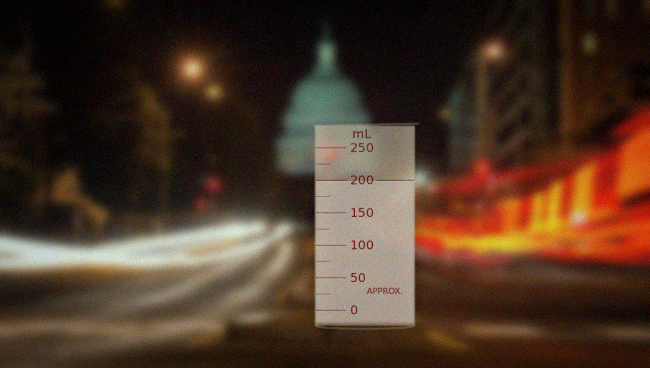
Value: value=200 unit=mL
